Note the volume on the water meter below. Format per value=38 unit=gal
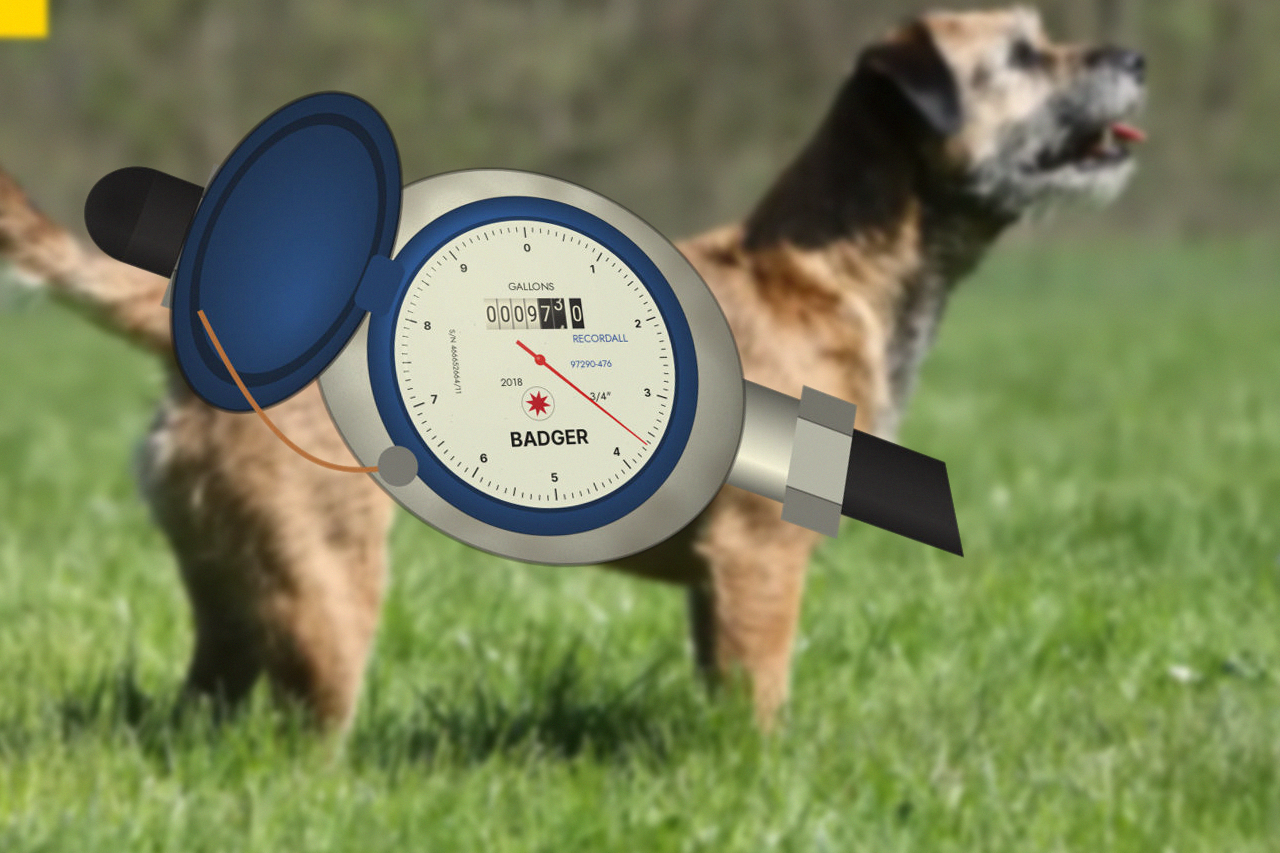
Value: value=9733.6 unit=gal
